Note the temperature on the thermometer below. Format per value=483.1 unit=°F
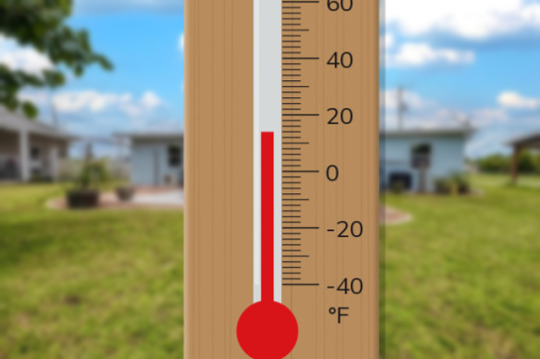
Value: value=14 unit=°F
